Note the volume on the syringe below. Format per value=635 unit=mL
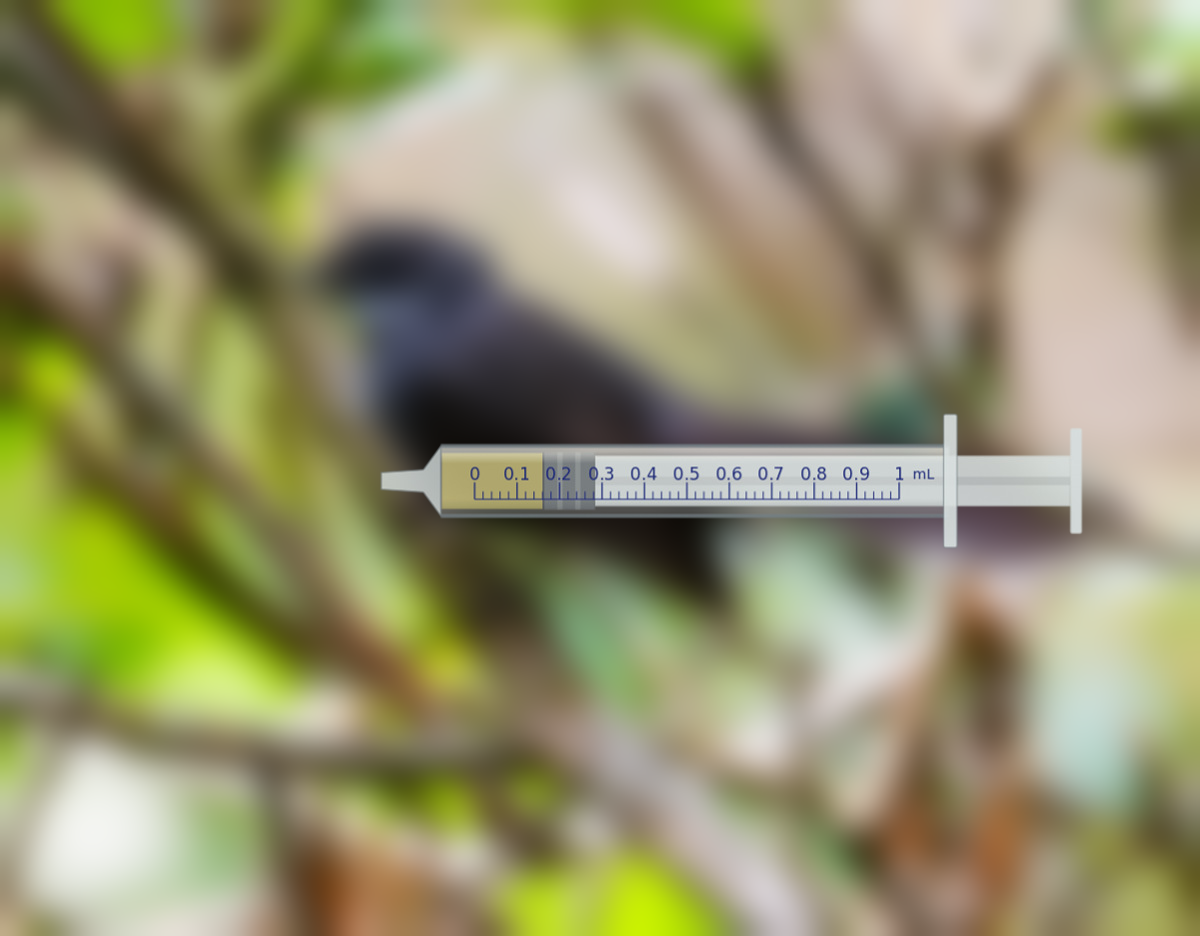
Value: value=0.16 unit=mL
